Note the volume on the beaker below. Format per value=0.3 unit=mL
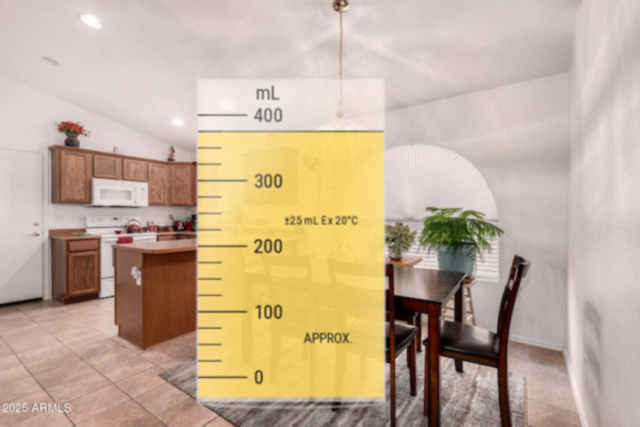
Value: value=375 unit=mL
